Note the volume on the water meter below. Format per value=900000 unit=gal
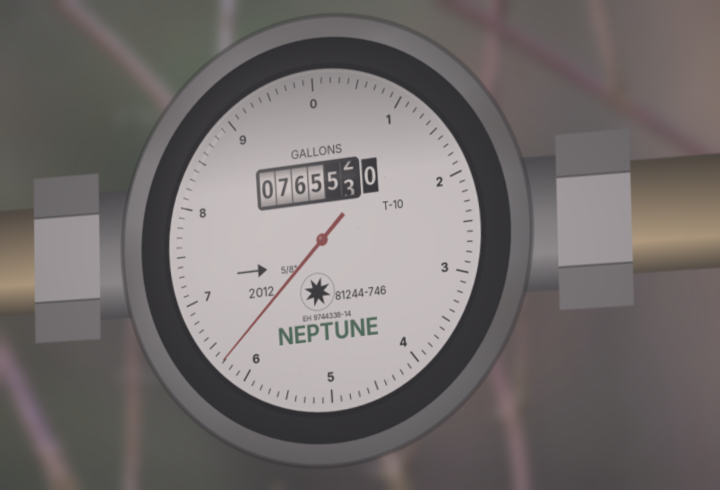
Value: value=765526.3 unit=gal
